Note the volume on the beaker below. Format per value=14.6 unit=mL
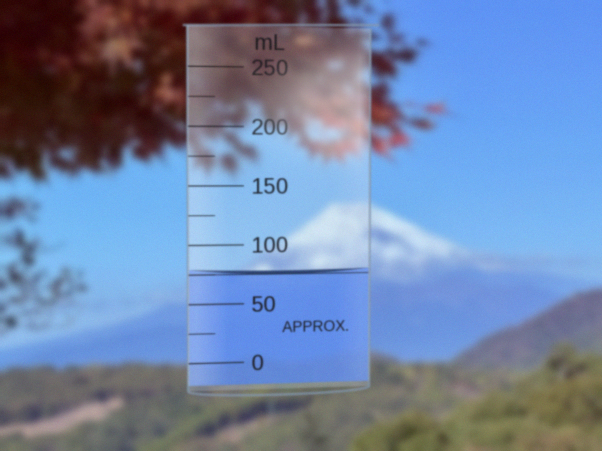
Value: value=75 unit=mL
